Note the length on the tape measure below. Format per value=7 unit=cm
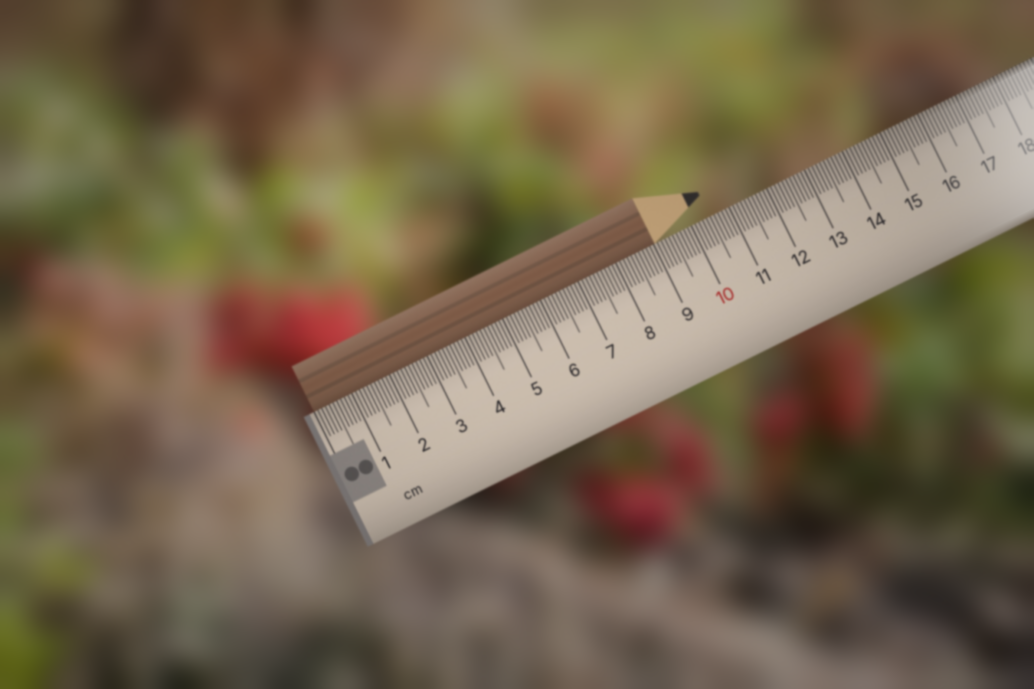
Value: value=10.5 unit=cm
